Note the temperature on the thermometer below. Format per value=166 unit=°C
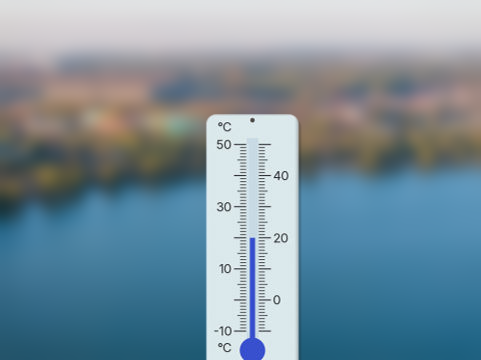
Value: value=20 unit=°C
